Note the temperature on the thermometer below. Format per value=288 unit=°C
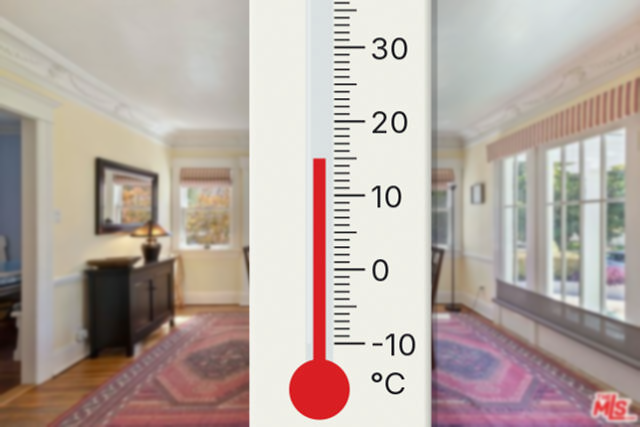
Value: value=15 unit=°C
